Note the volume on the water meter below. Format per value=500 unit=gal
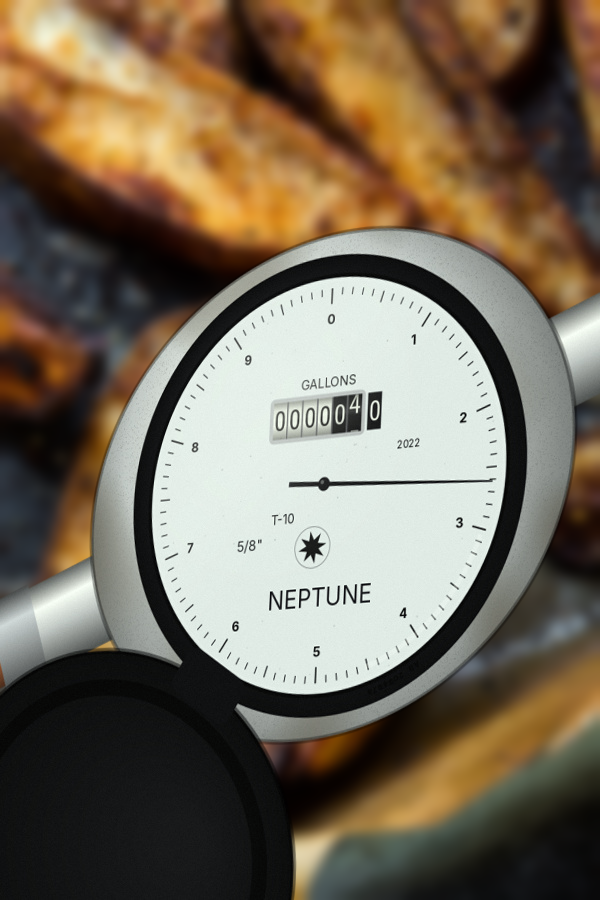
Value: value=42.6 unit=gal
